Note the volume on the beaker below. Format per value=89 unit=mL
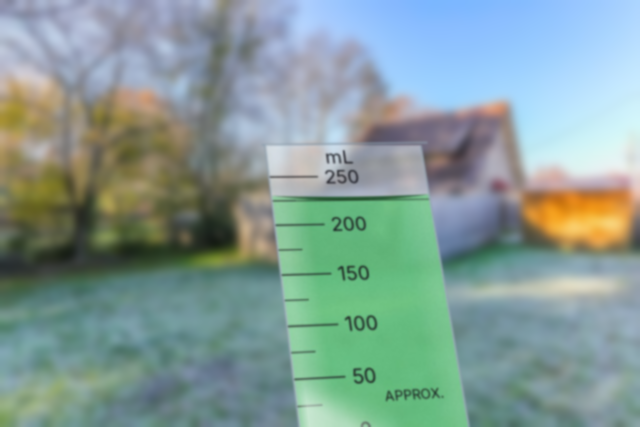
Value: value=225 unit=mL
